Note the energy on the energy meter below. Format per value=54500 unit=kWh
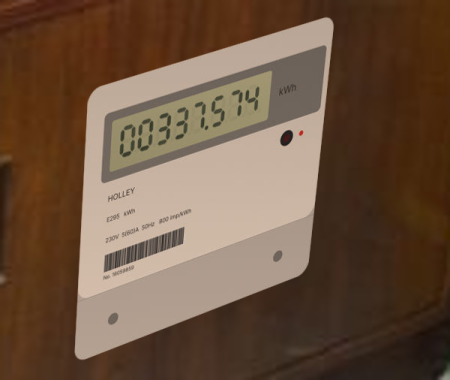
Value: value=337.574 unit=kWh
